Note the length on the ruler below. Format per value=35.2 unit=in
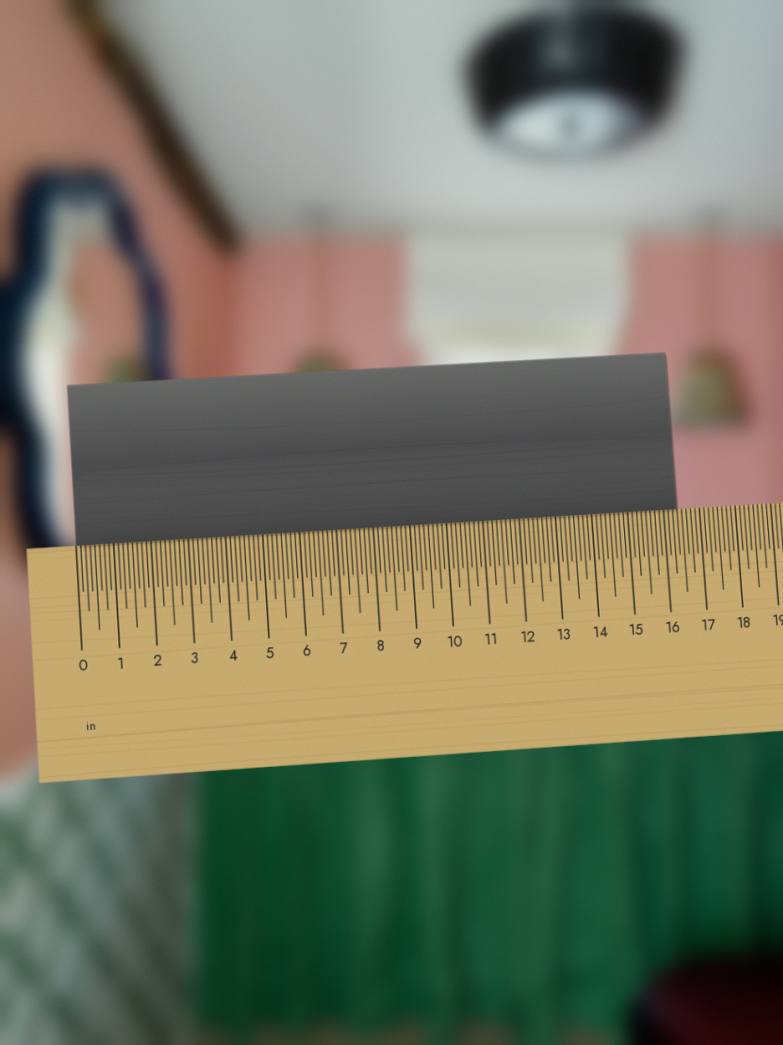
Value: value=16.375 unit=in
